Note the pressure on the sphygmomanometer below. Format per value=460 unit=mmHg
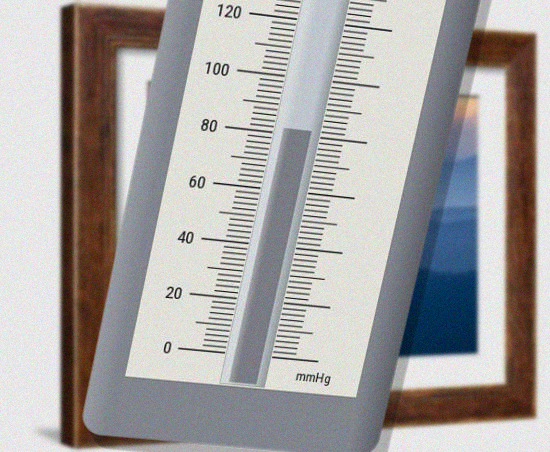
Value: value=82 unit=mmHg
